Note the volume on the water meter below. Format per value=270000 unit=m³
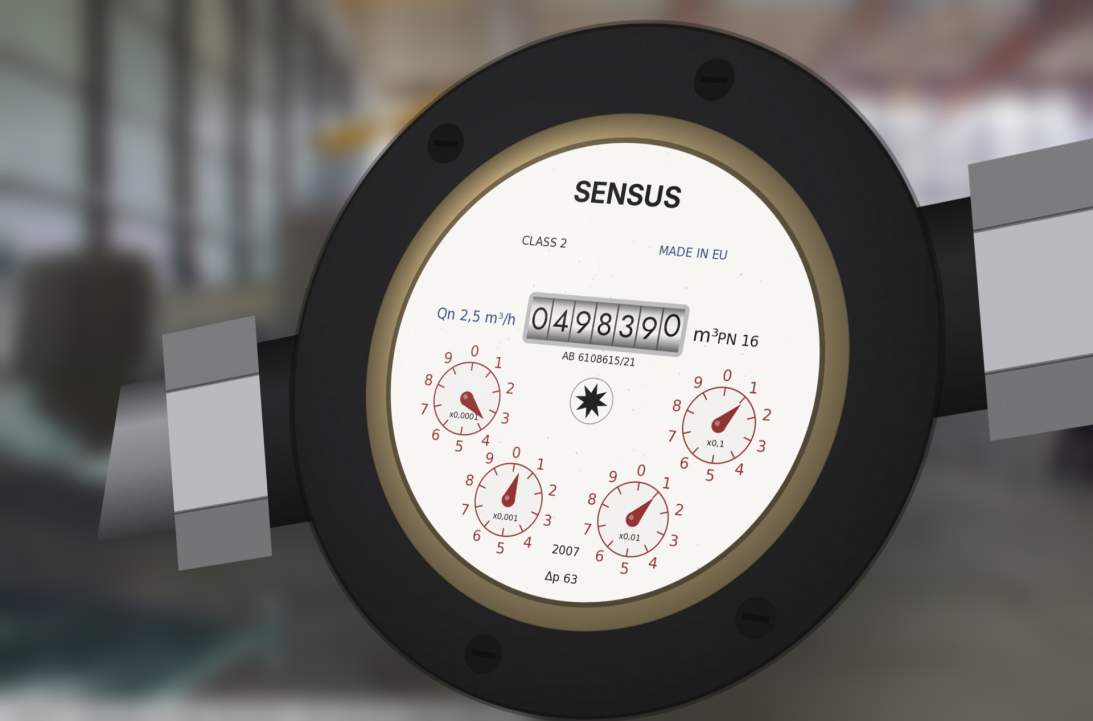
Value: value=498390.1103 unit=m³
